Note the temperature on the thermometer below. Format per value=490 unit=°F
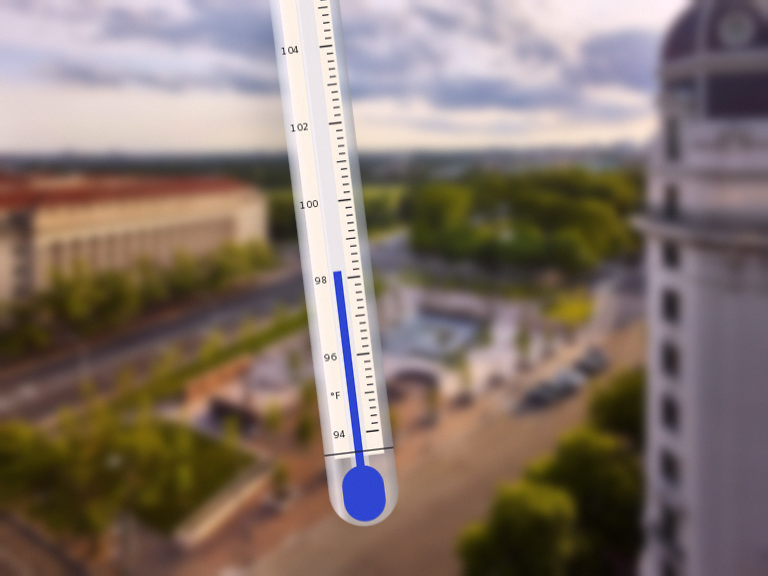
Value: value=98.2 unit=°F
